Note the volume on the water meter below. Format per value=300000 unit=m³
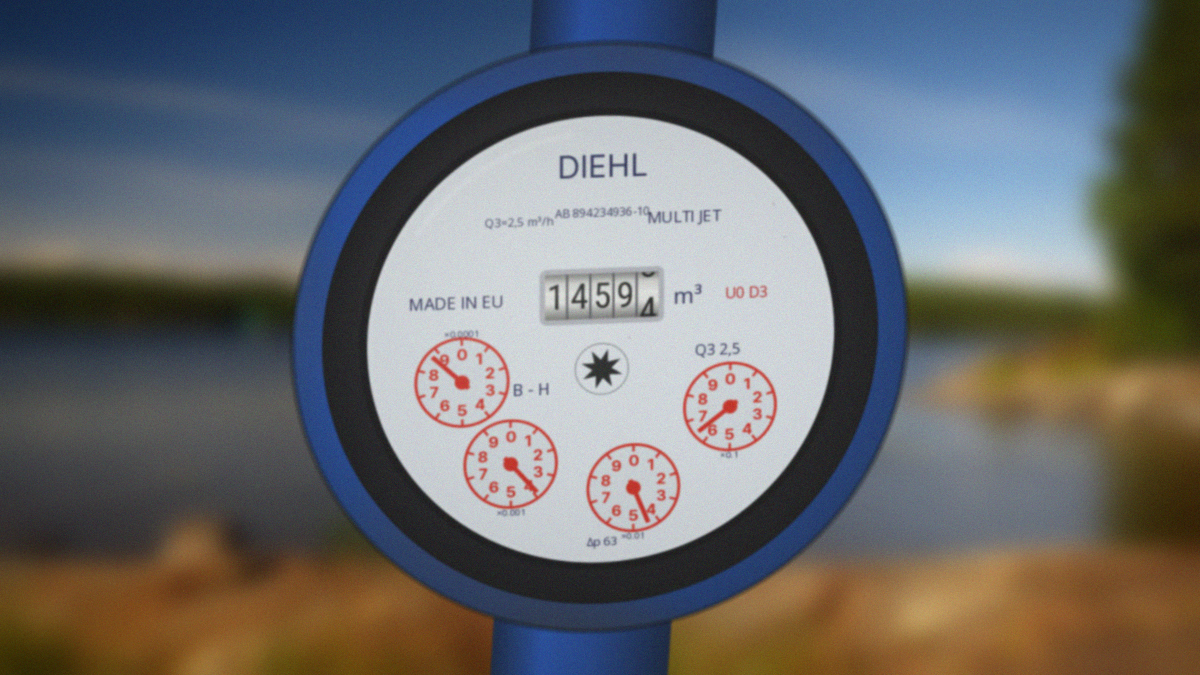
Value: value=14593.6438 unit=m³
